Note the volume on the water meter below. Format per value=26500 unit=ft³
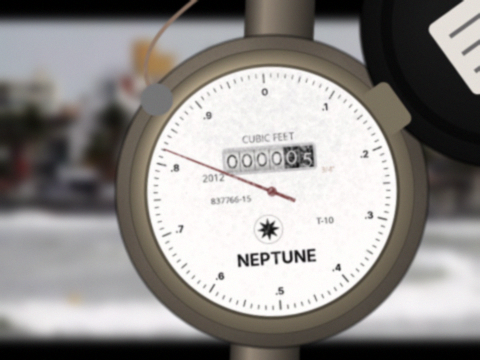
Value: value=4.82 unit=ft³
